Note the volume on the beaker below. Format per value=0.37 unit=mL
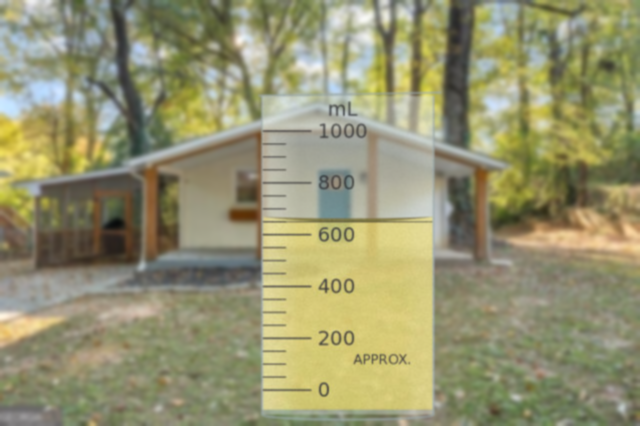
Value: value=650 unit=mL
